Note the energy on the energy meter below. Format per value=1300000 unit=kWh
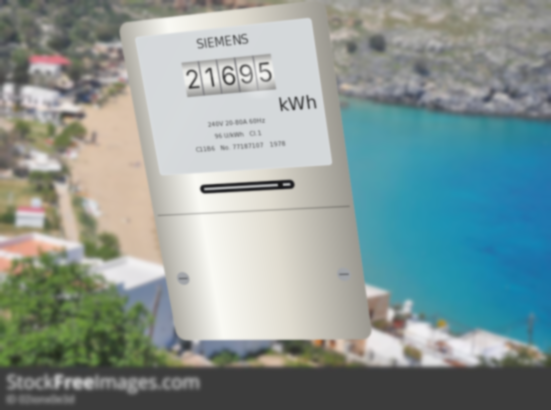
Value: value=21695 unit=kWh
